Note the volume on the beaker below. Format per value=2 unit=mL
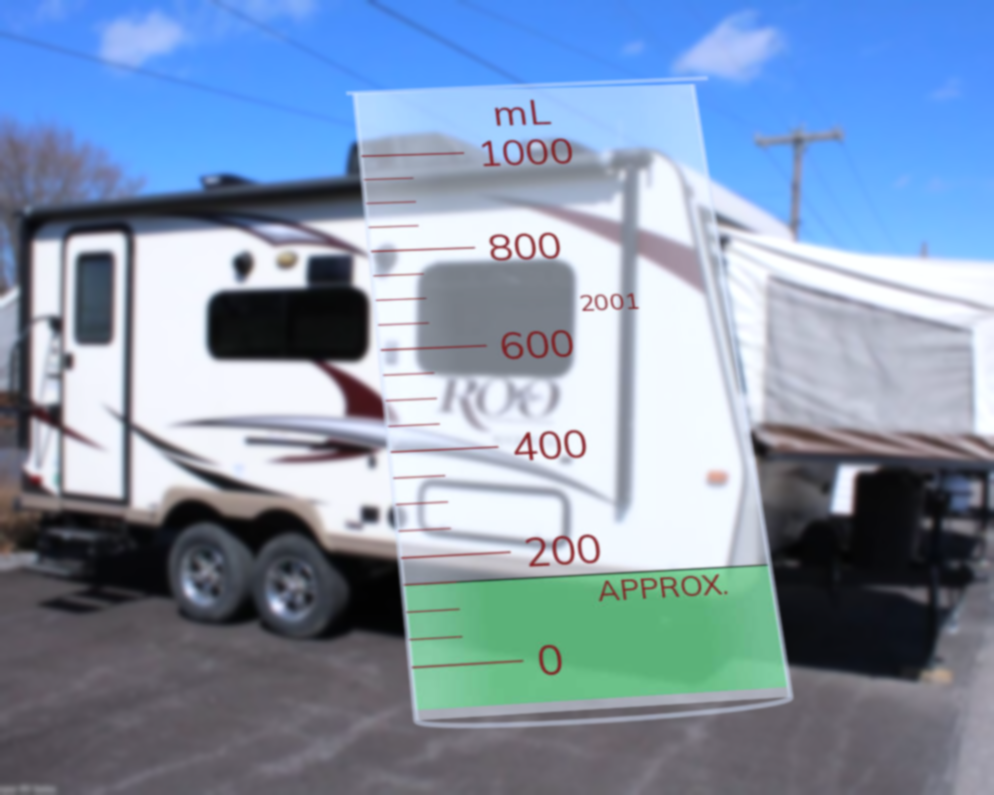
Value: value=150 unit=mL
